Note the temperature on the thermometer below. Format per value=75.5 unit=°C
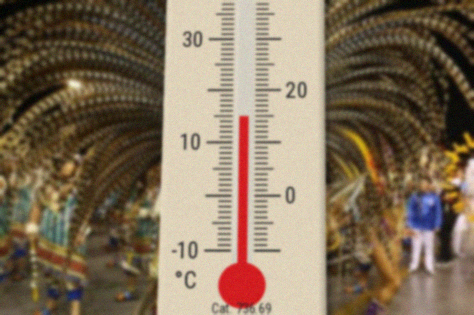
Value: value=15 unit=°C
